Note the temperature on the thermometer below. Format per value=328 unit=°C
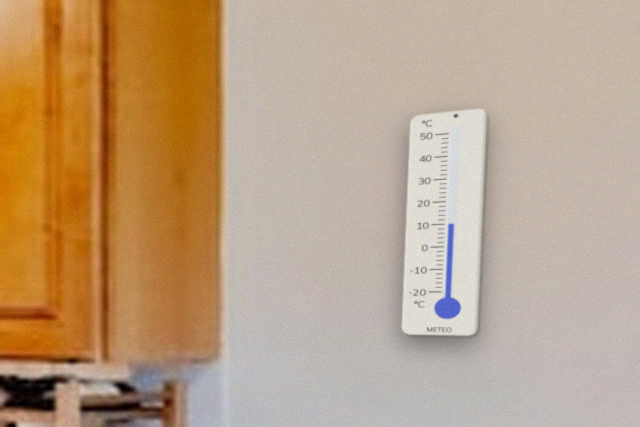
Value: value=10 unit=°C
